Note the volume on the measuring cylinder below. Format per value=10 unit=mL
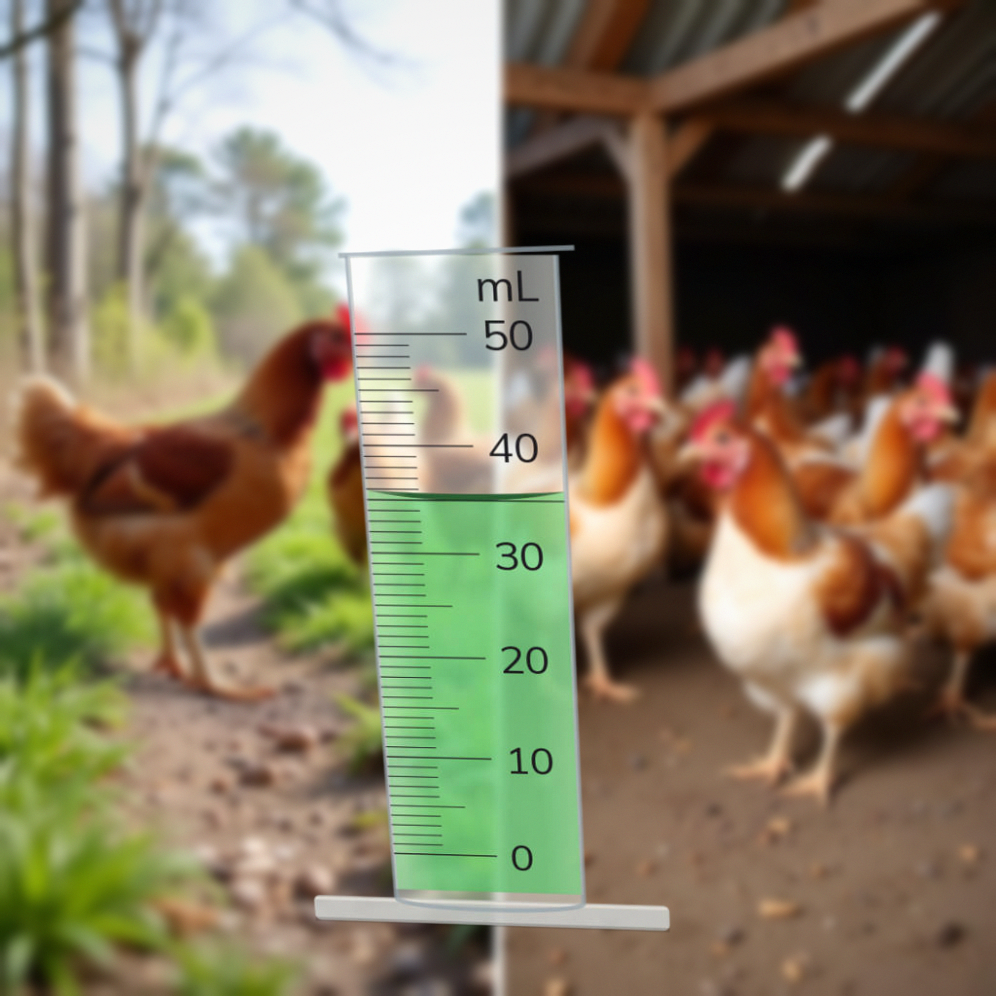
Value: value=35 unit=mL
